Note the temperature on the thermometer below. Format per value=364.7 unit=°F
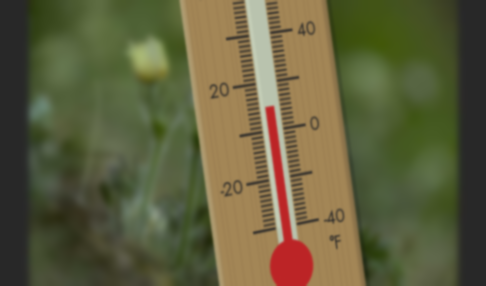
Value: value=10 unit=°F
